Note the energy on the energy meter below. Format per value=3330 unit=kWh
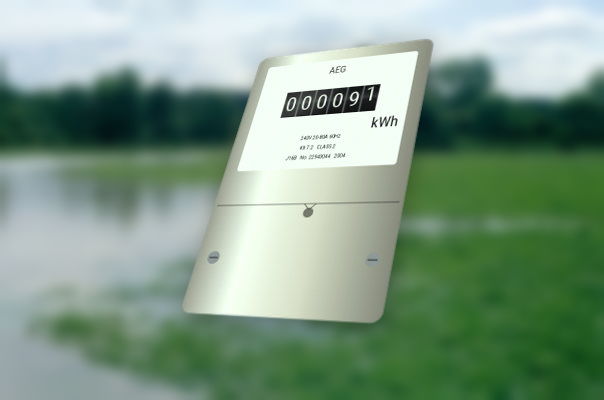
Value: value=91 unit=kWh
